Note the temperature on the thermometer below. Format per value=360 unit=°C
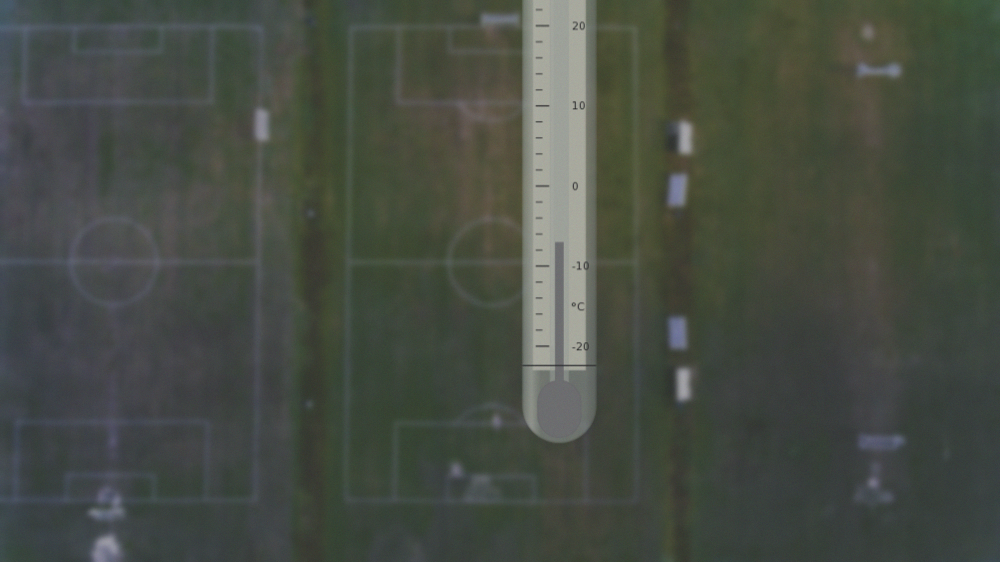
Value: value=-7 unit=°C
